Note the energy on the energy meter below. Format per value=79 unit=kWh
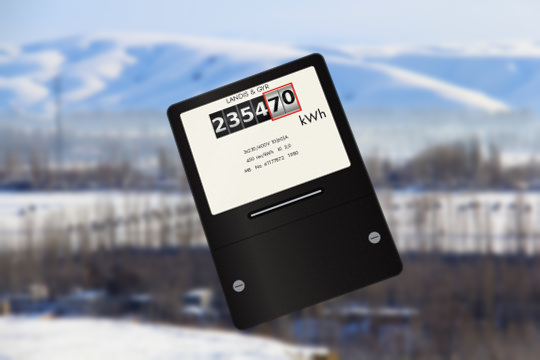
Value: value=2354.70 unit=kWh
